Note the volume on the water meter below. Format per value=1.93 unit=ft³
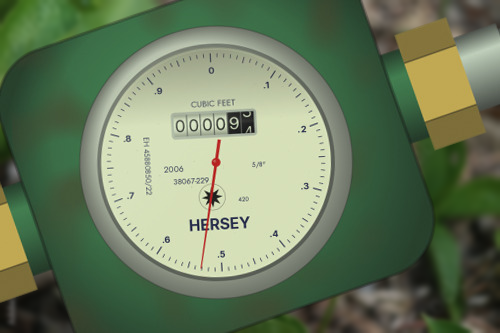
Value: value=93.53 unit=ft³
